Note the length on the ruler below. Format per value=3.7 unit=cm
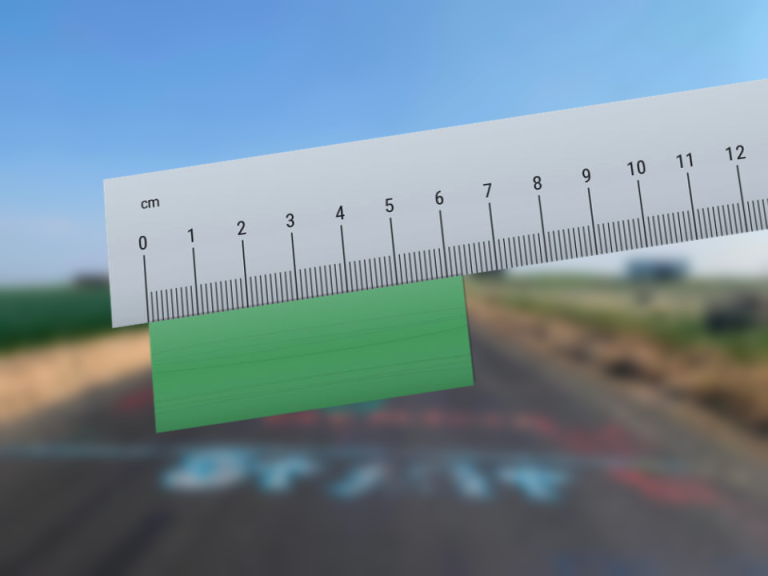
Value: value=6.3 unit=cm
